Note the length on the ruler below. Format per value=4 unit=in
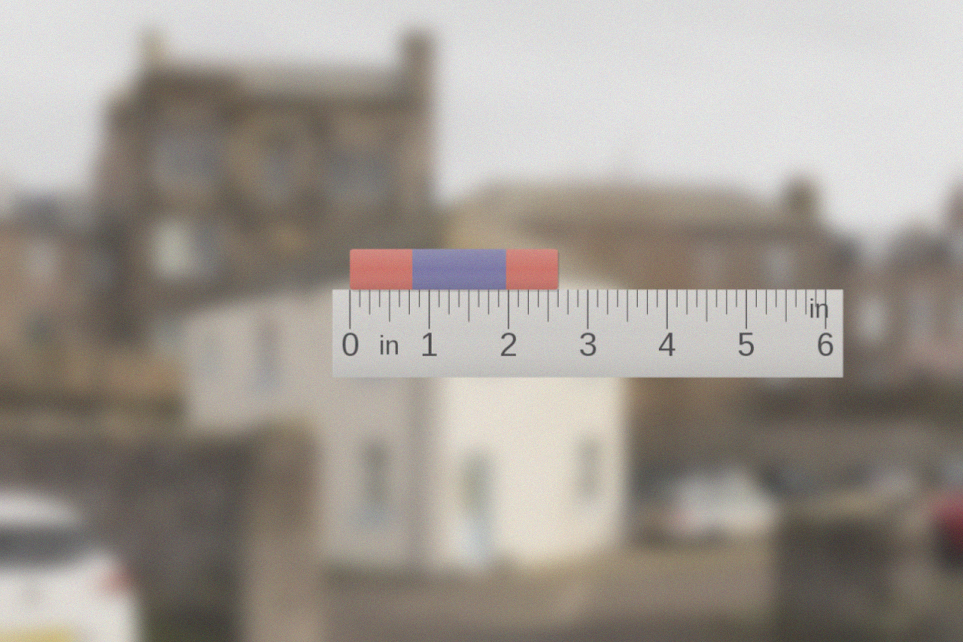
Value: value=2.625 unit=in
